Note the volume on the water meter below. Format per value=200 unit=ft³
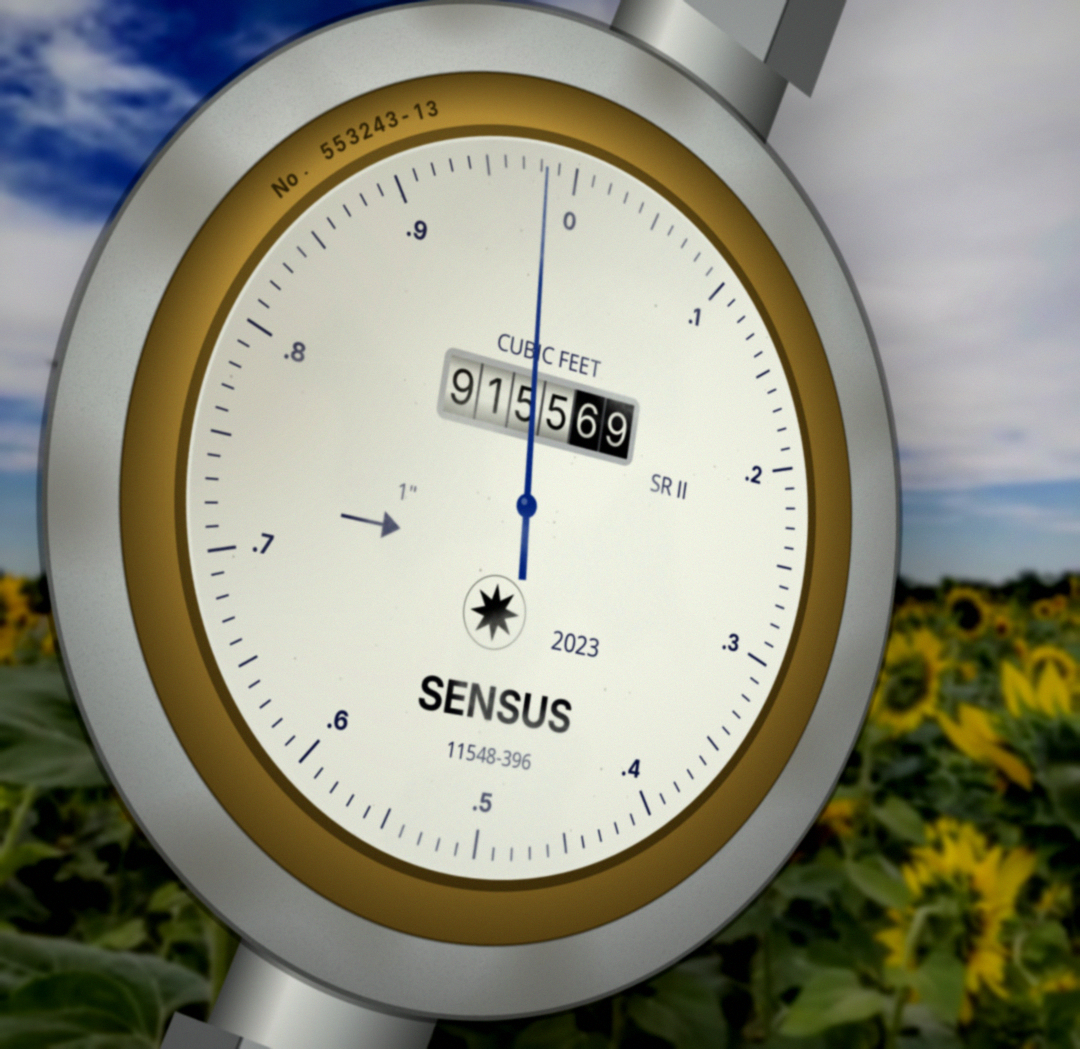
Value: value=915568.98 unit=ft³
